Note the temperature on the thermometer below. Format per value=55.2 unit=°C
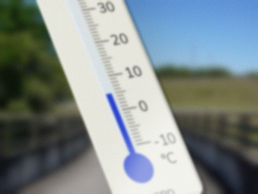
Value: value=5 unit=°C
